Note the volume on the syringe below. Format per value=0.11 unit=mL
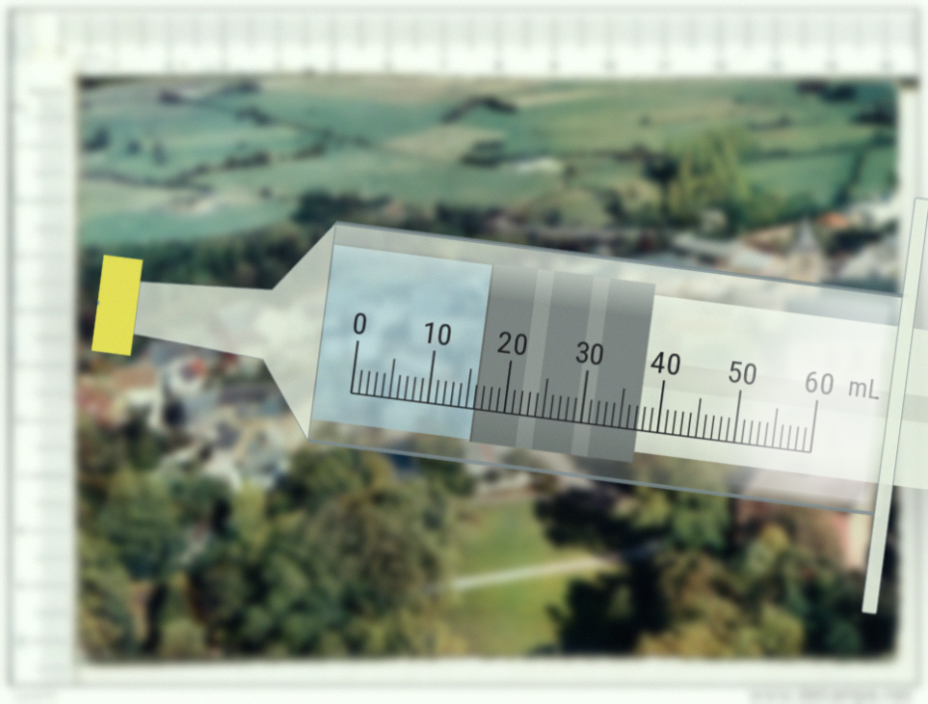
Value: value=16 unit=mL
